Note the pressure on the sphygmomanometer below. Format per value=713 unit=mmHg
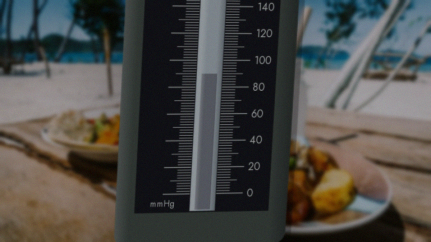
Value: value=90 unit=mmHg
